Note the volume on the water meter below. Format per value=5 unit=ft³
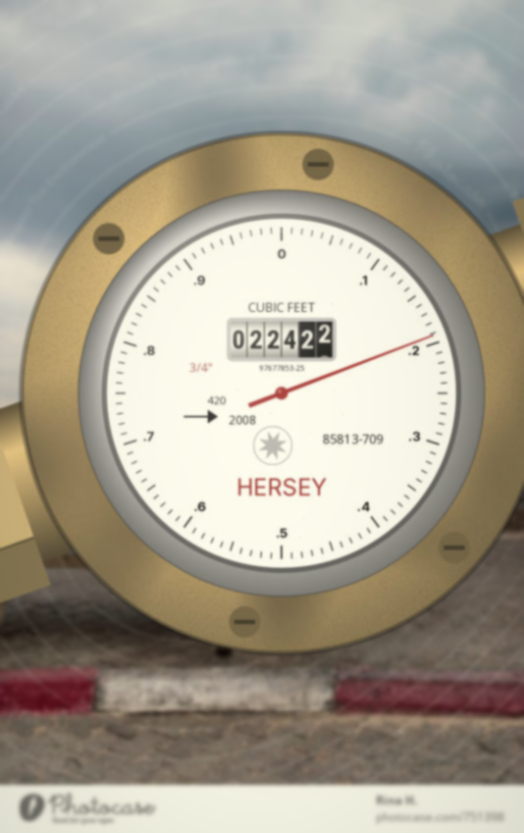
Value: value=22422.19 unit=ft³
